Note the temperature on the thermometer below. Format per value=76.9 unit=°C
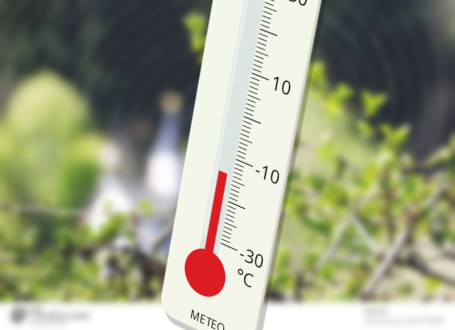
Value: value=-14 unit=°C
